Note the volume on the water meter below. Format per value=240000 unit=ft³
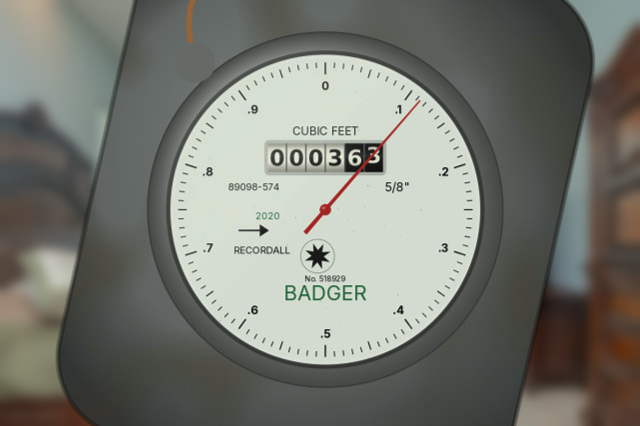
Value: value=363.11 unit=ft³
